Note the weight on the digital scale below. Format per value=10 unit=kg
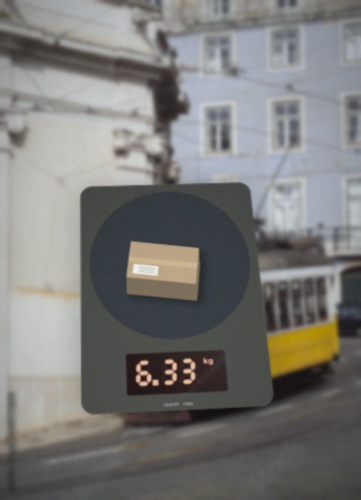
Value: value=6.33 unit=kg
